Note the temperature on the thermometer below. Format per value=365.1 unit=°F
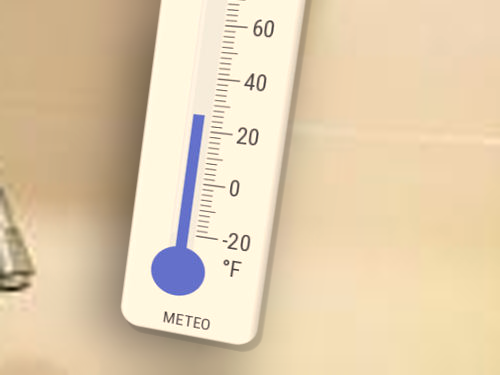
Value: value=26 unit=°F
